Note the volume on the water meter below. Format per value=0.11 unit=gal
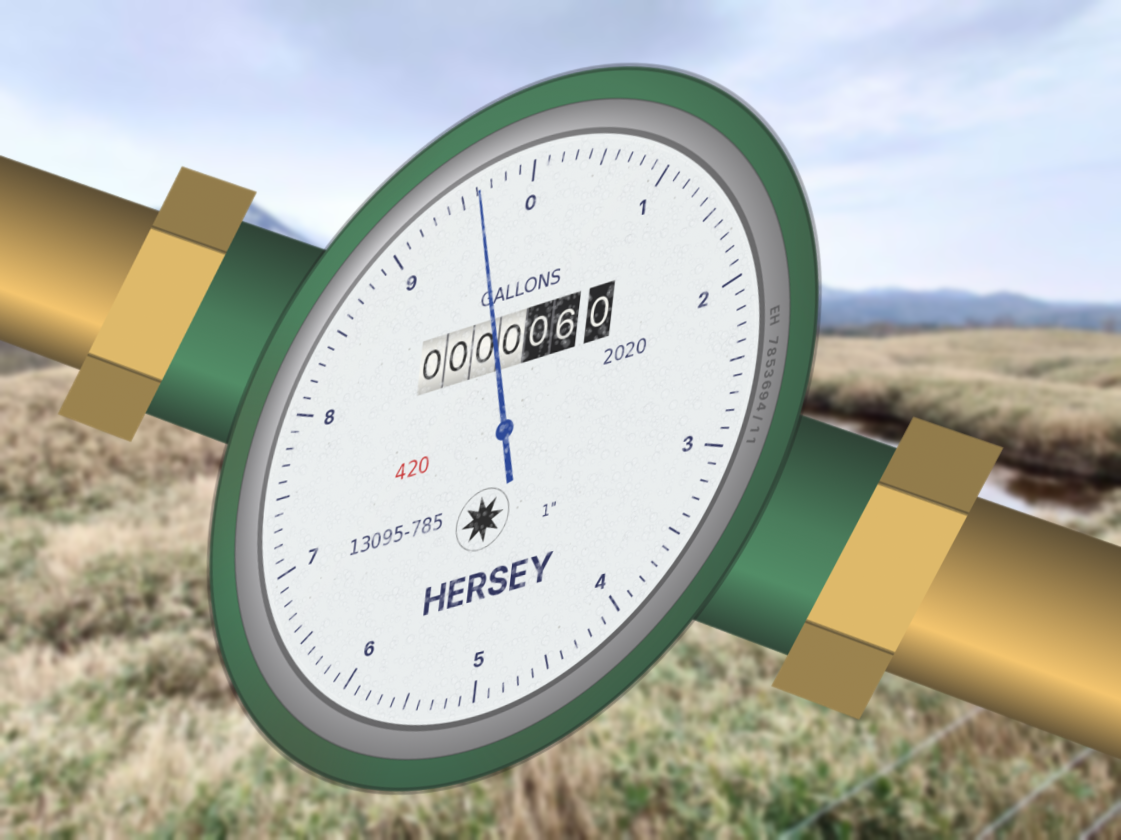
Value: value=59.6 unit=gal
